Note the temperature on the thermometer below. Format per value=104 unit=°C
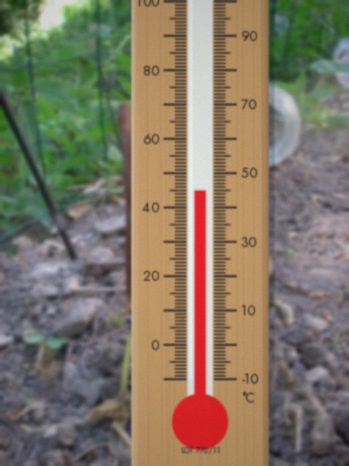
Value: value=45 unit=°C
